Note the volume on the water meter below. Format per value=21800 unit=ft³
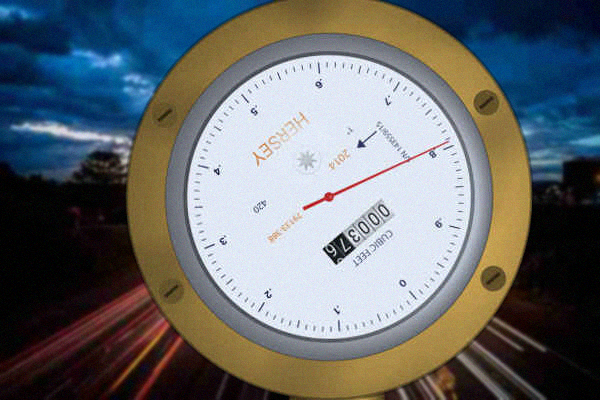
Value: value=375.79 unit=ft³
